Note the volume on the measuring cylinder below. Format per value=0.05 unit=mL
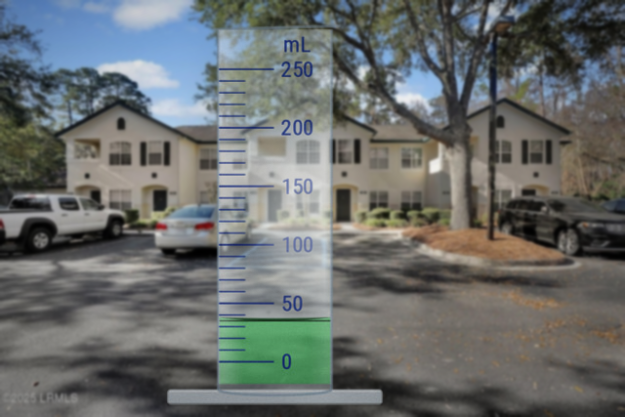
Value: value=35 unit=mL
